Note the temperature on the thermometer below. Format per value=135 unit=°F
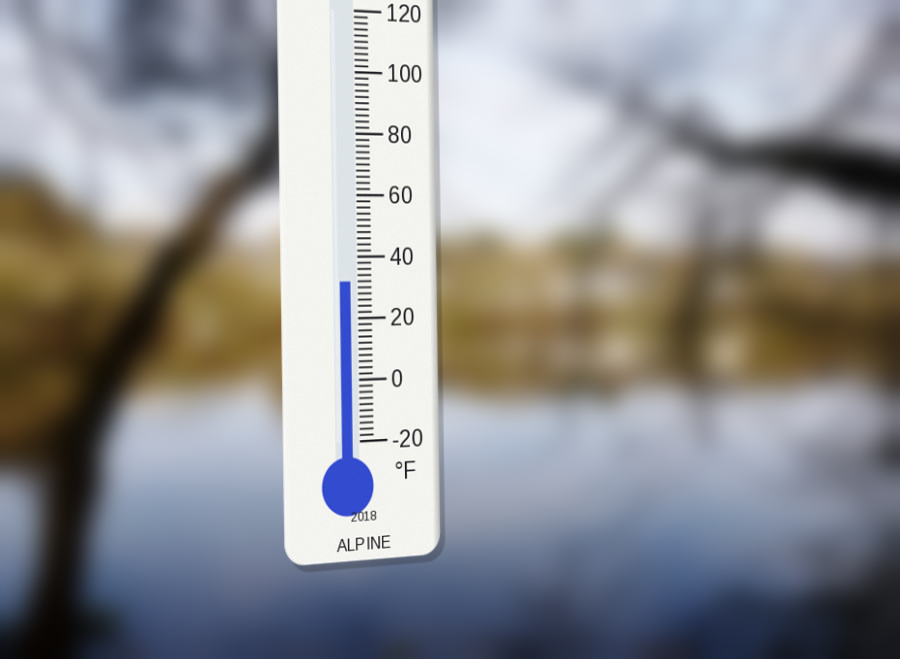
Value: value=32 unit=°F
